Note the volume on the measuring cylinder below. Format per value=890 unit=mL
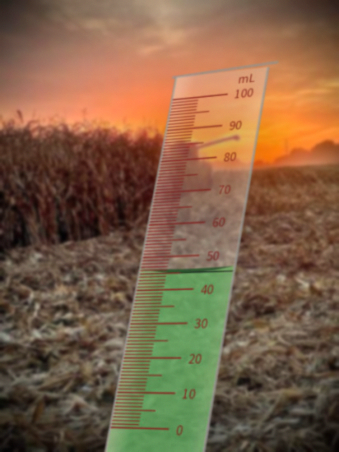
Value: value=45 unit=mL
